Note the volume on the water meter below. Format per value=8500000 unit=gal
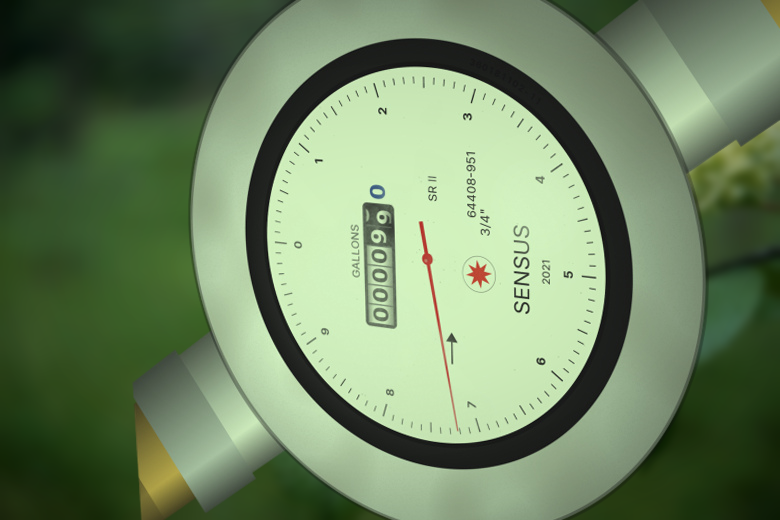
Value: value=987.2 unit=gal
